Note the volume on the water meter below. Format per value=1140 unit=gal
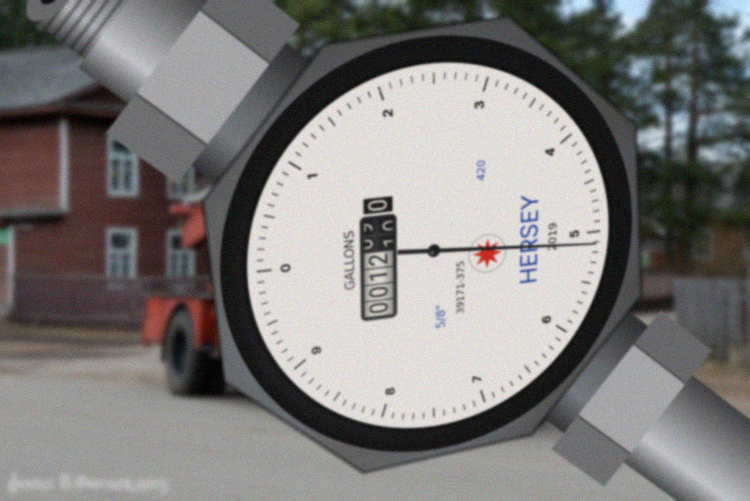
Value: value=12095.1 unit=gal
